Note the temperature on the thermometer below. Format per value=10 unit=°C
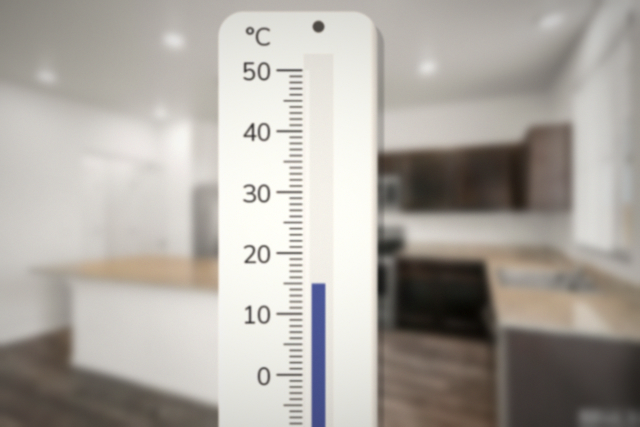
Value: value=15 unit=°C
